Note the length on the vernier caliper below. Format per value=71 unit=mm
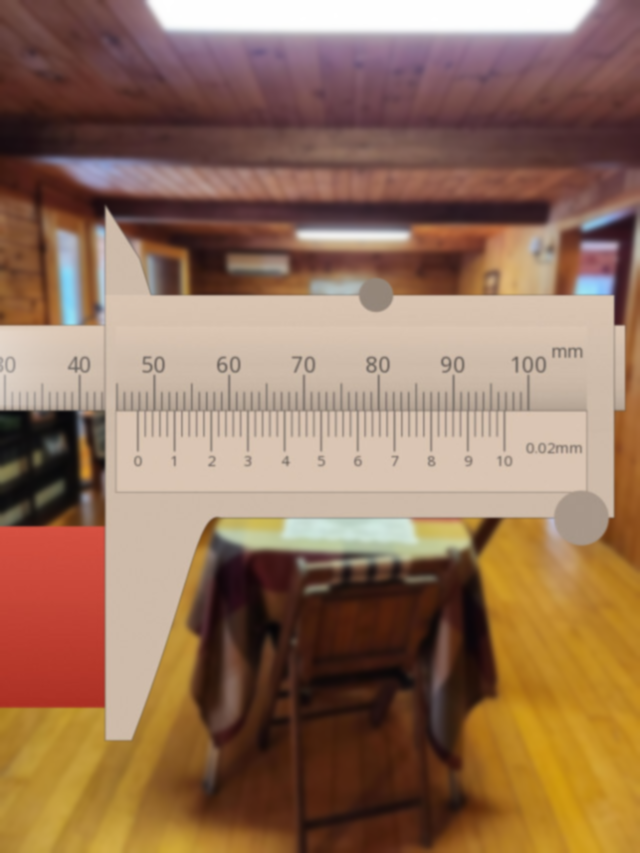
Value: value=47.8 unit=mm
